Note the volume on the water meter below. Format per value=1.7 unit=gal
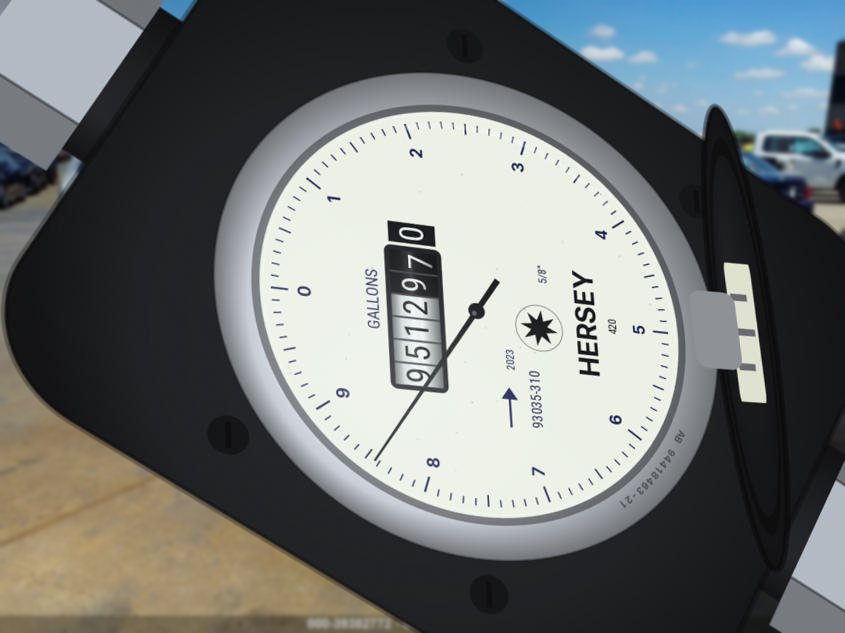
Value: value=9512968.4 unit=gal
